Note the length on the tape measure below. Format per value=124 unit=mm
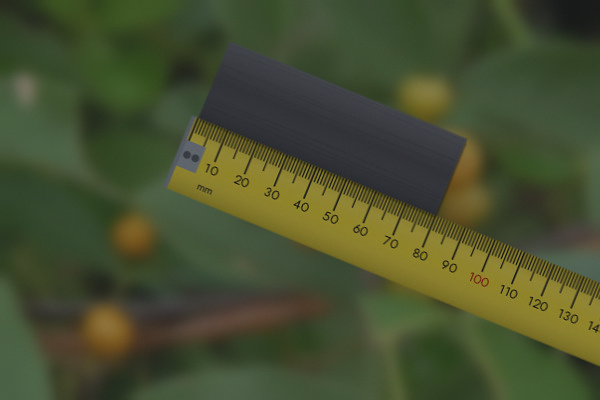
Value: value=80 unit=mm
